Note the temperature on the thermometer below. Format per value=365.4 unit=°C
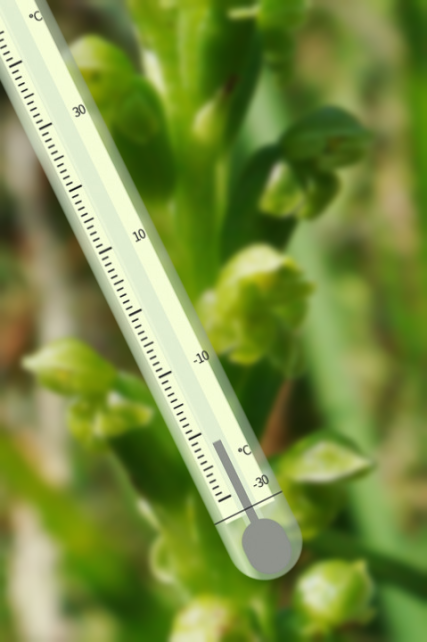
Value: value=-22 unit=°C
